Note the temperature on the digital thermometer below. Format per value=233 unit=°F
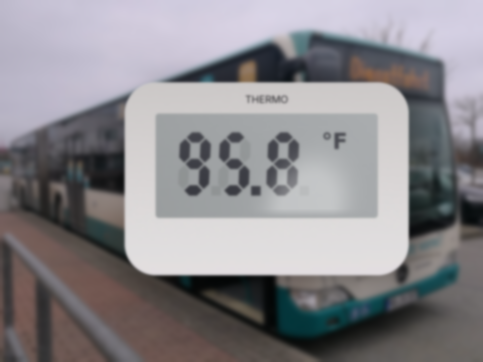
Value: value=95.8 unit=°F
